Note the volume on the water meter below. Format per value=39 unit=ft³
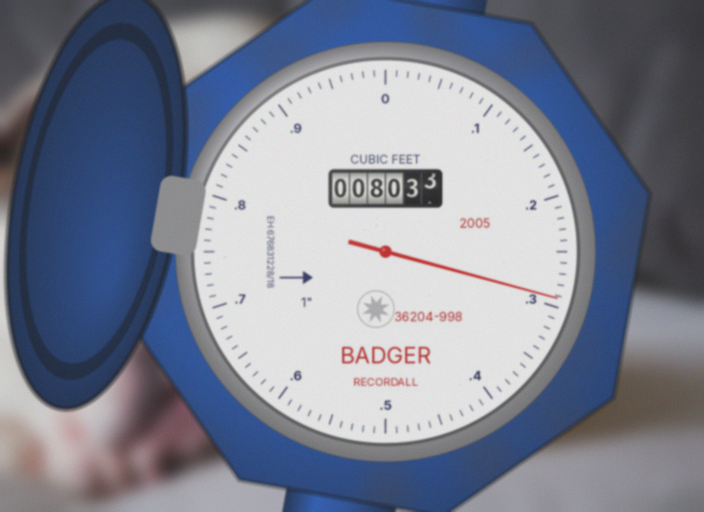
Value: value=8033.29 unit=ft³
